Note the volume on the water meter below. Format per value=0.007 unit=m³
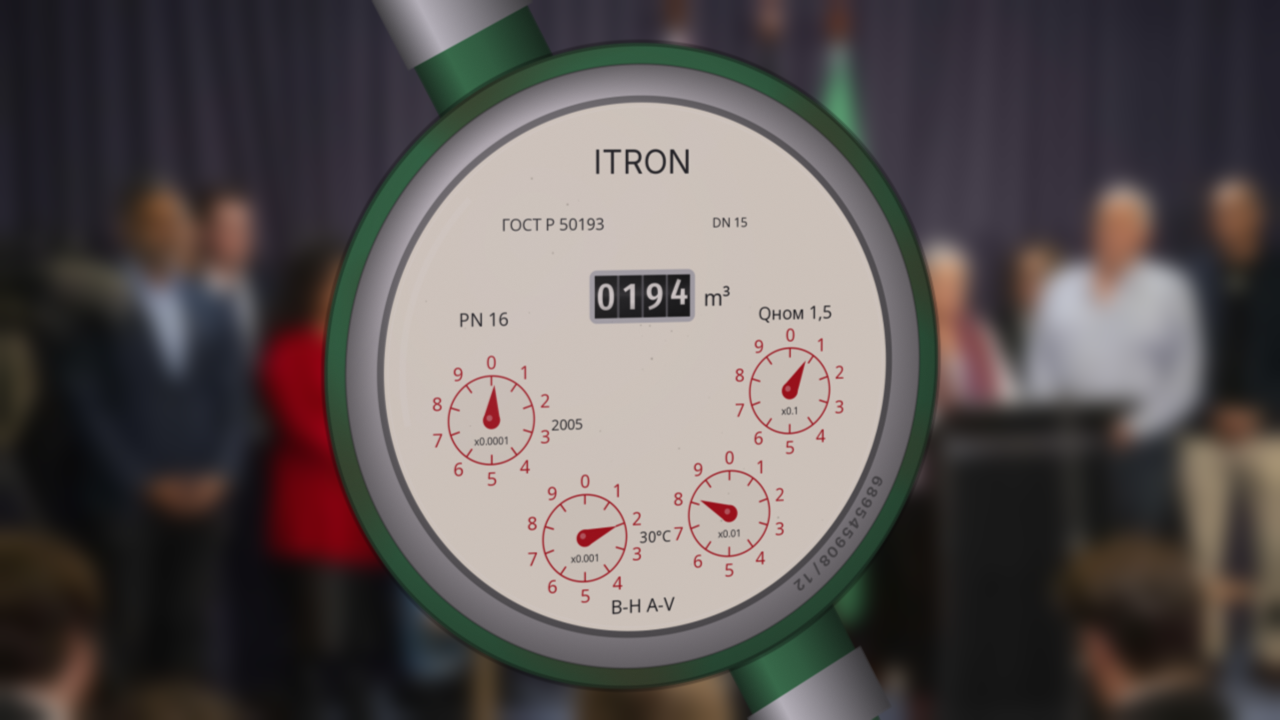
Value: value=194.0820 unit=m³
